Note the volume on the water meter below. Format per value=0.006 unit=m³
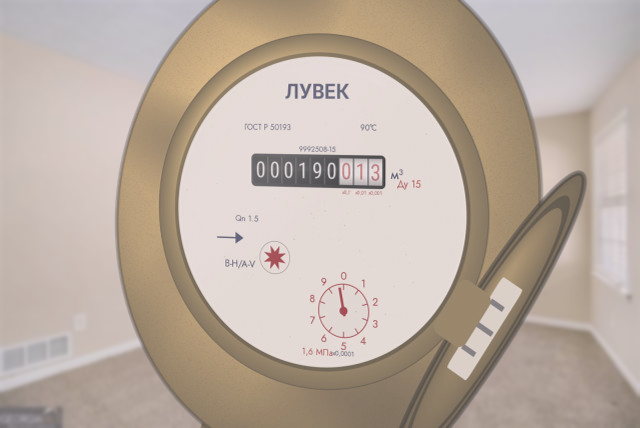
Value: value=190.0129 unit=m³
